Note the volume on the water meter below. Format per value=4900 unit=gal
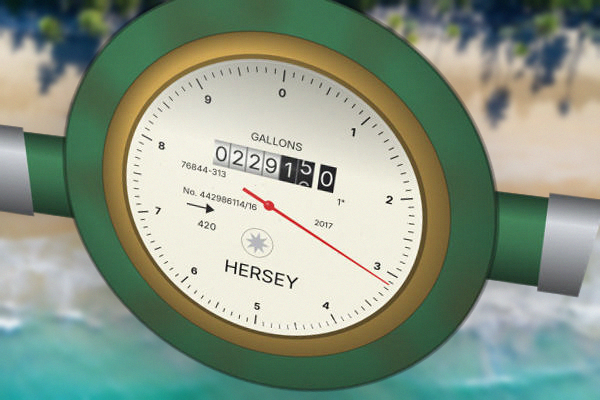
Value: value=229153.1 unit=gal
